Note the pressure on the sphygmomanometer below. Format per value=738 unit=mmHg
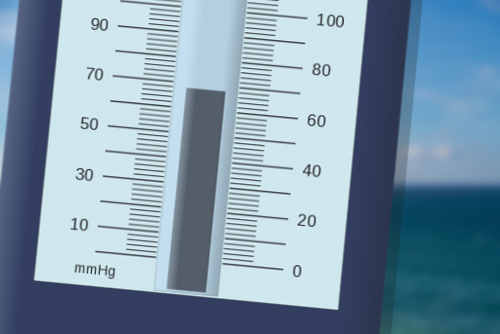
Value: value=68 unit=mmHg
